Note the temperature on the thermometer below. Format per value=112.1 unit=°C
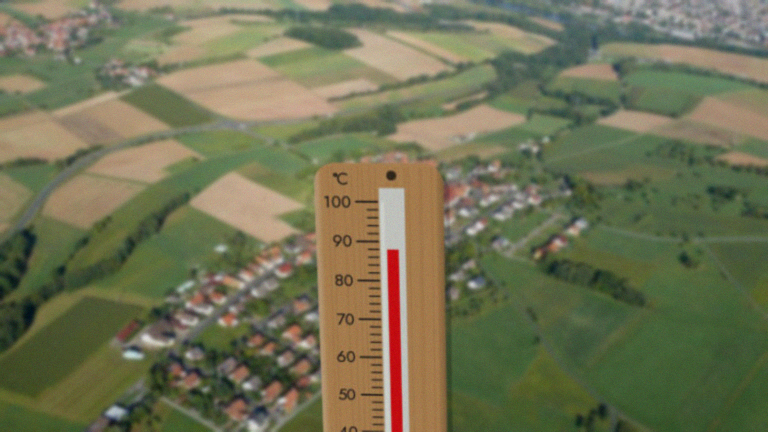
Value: value=88 unit=°C
